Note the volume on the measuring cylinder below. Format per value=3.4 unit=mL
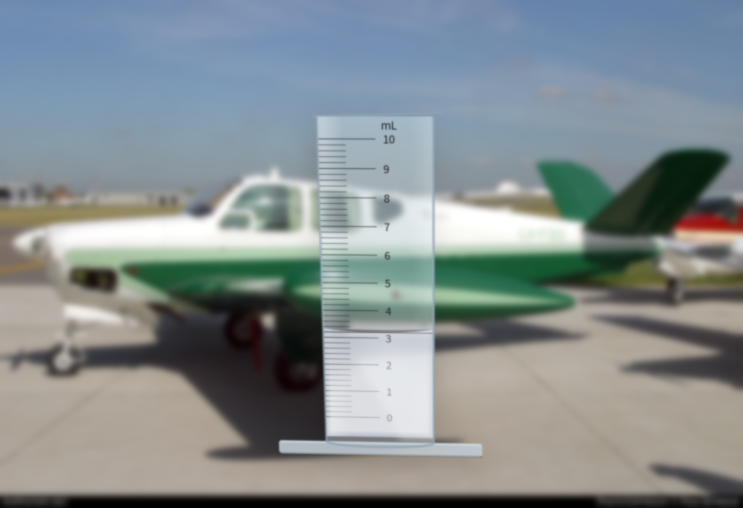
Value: value=3.2 unit=mL
